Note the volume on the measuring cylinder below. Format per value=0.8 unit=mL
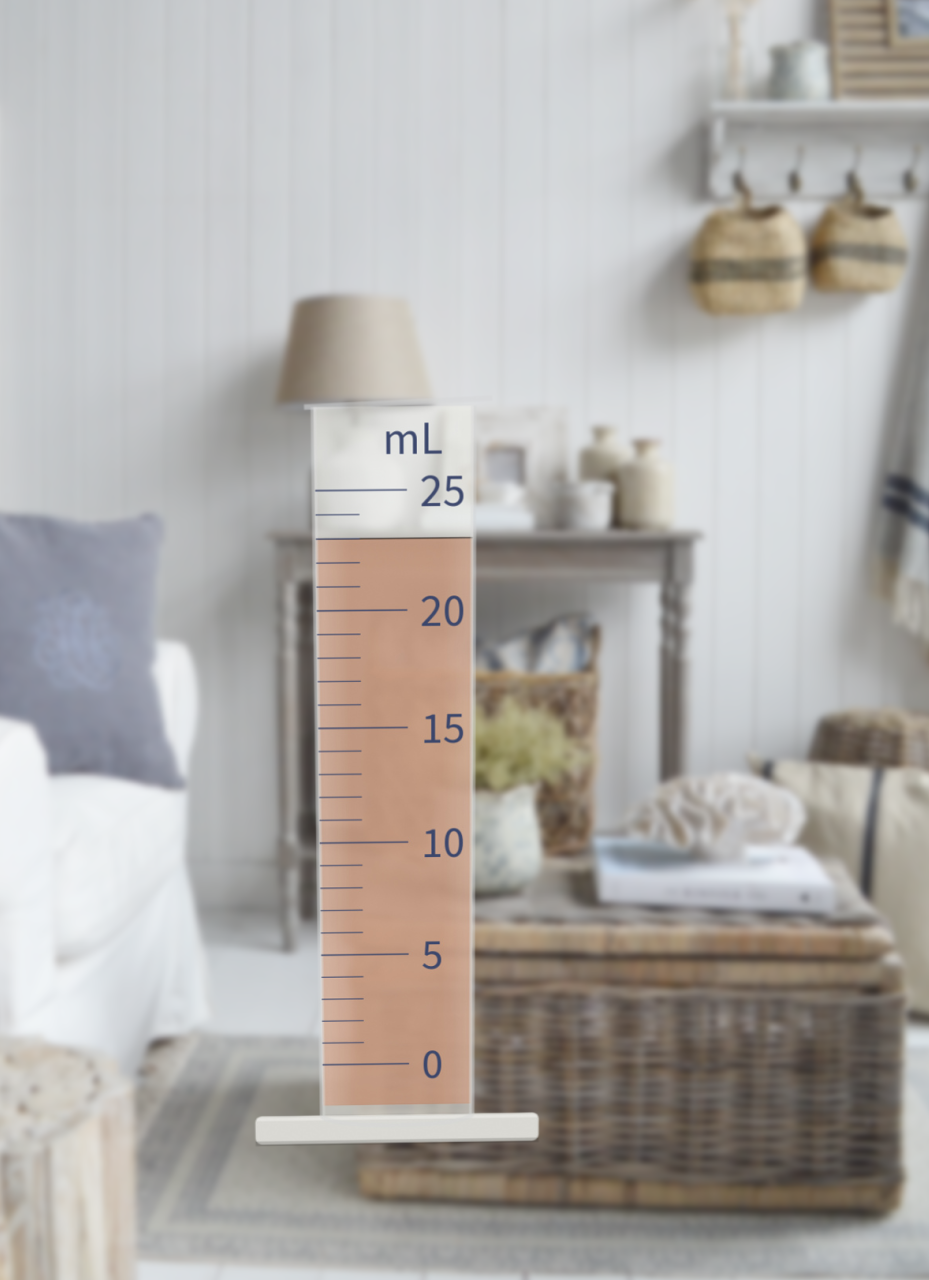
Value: value=23 unit=mL
